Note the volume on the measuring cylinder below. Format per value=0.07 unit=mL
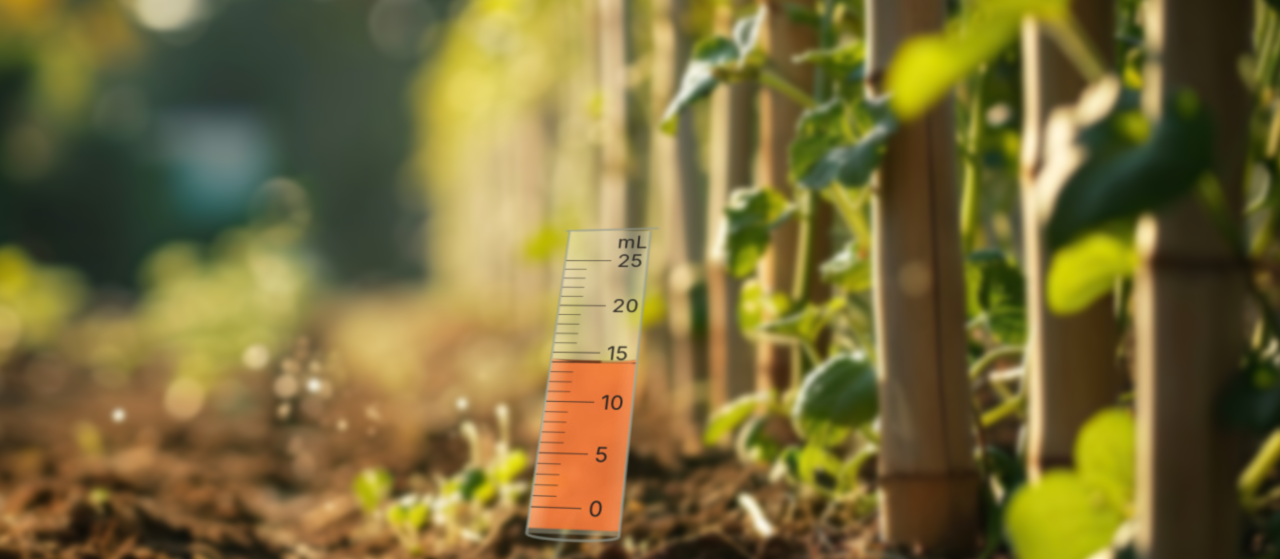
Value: value=14 unit=mL
